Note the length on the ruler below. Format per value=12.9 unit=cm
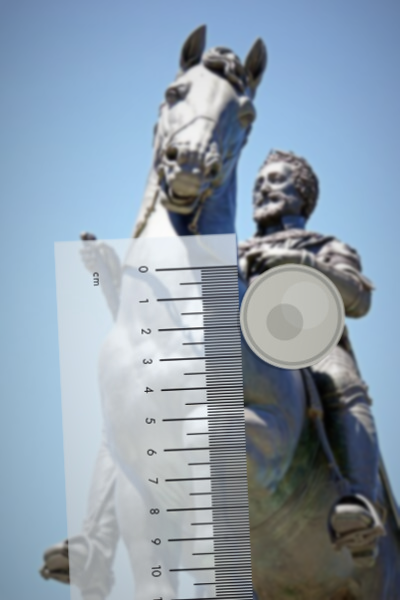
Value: value=3.5 unit=cm
